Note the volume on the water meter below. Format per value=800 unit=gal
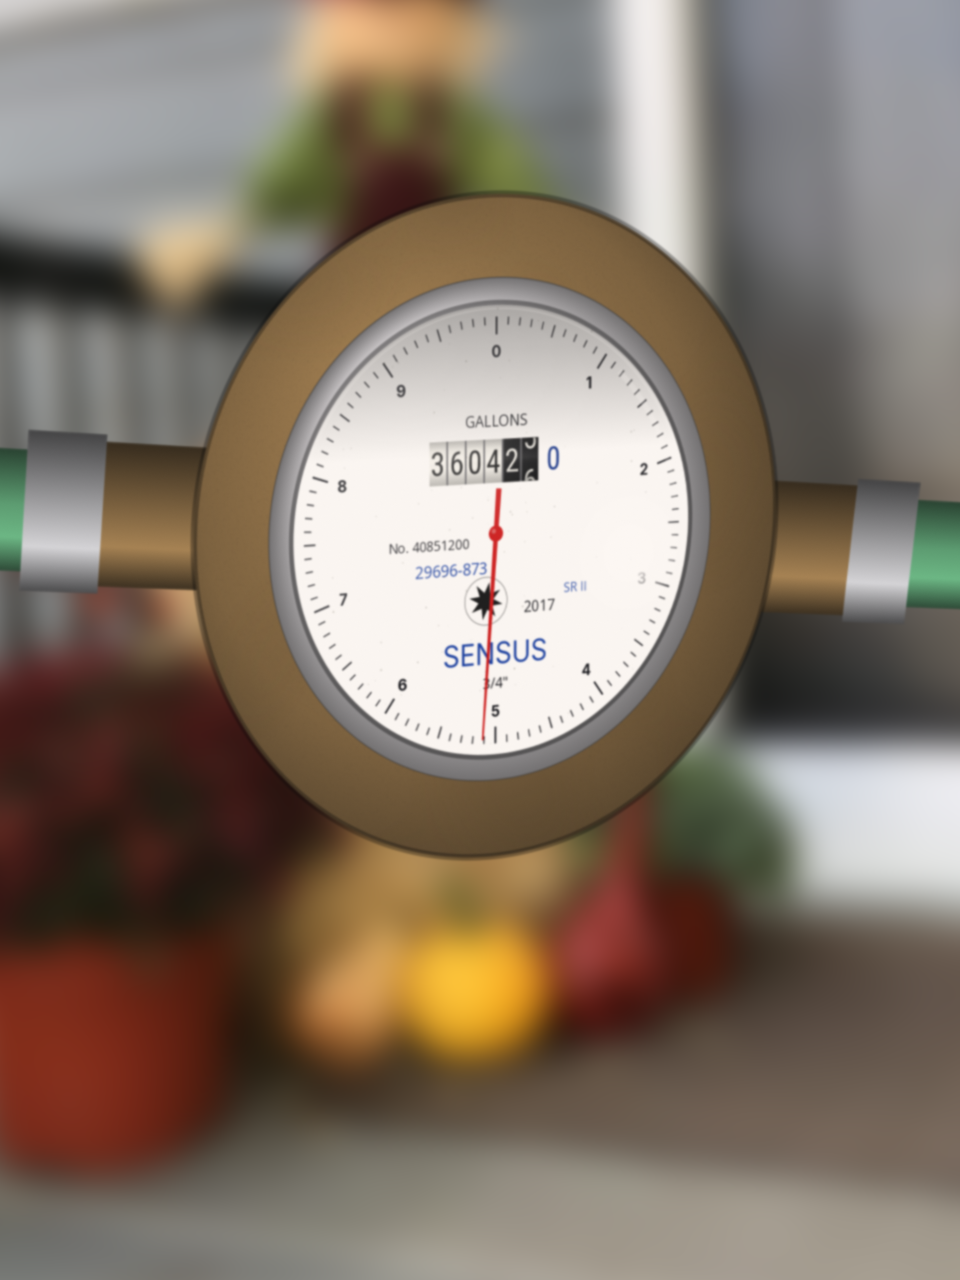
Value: value=3604255.1 unit=gal
